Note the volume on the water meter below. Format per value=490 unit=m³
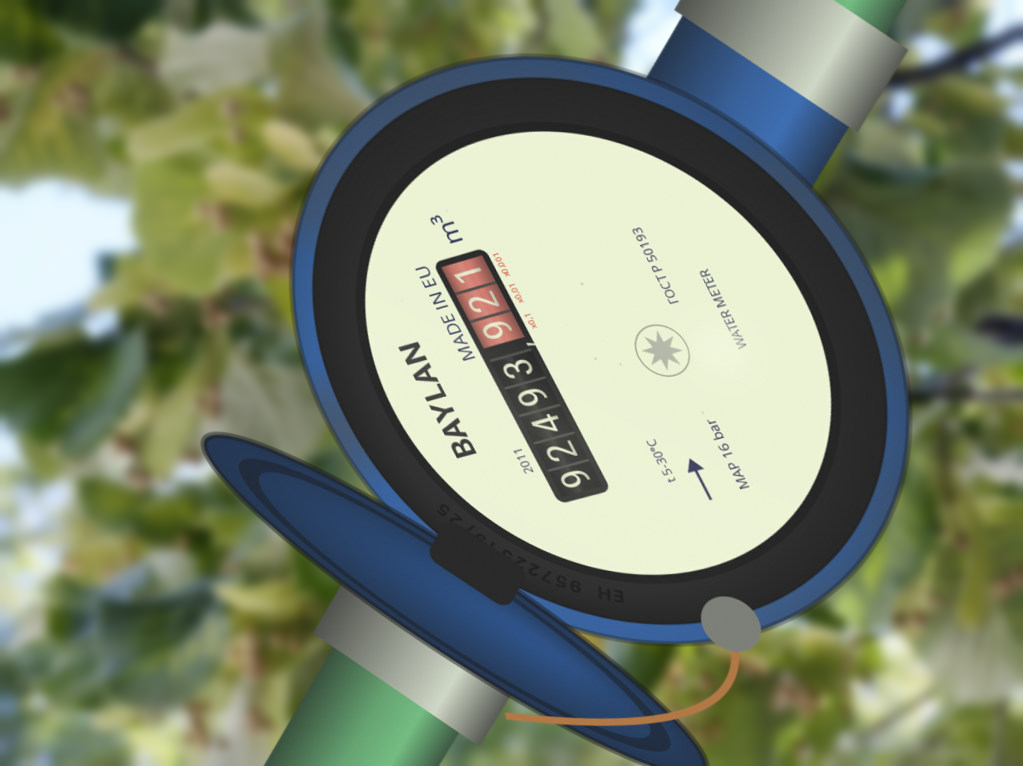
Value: value=92493.921 unit=m³
